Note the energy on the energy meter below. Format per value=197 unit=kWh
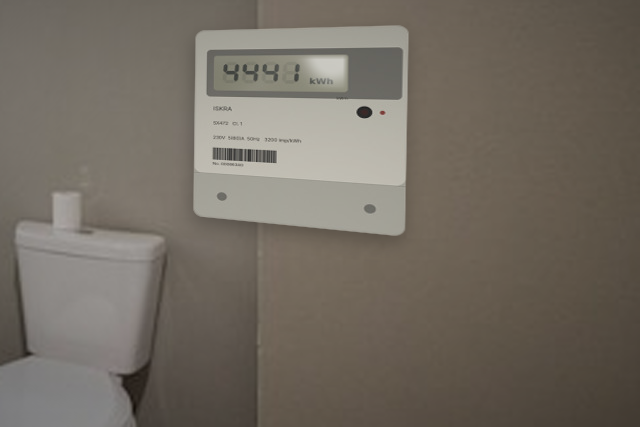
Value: value=4441 unit=kWh
